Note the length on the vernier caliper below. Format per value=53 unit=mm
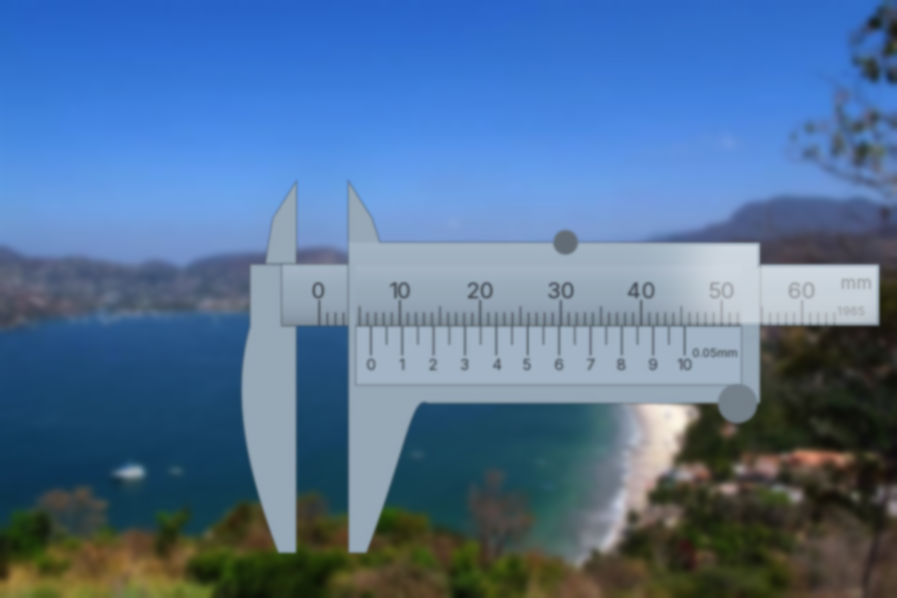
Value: value=6.4 unit=mm
